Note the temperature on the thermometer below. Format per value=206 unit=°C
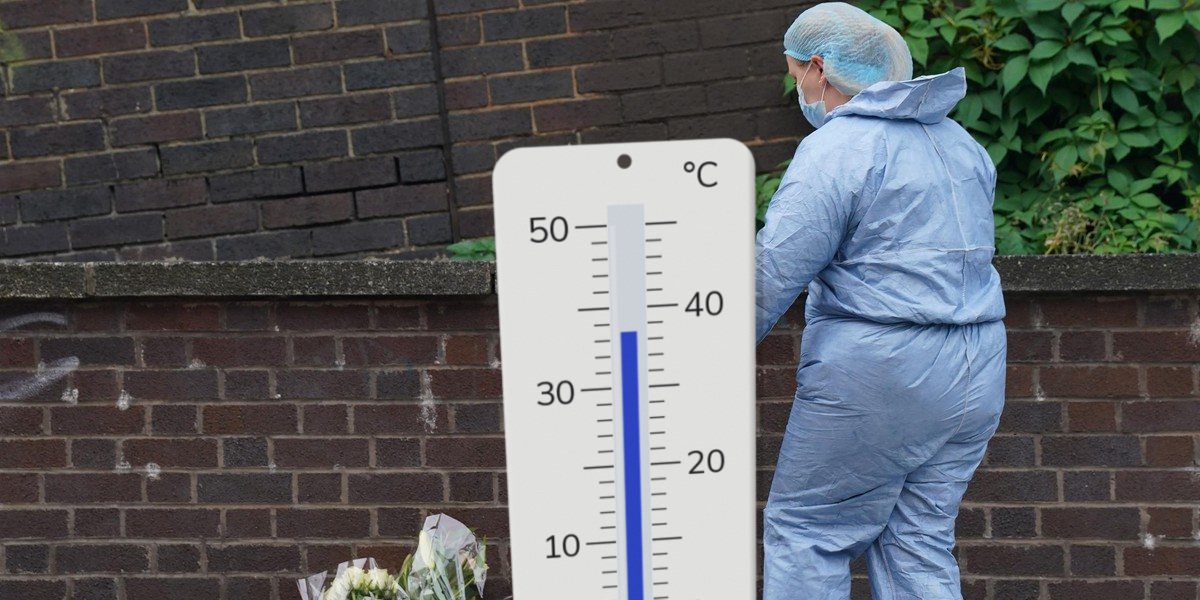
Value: value=37 unit=°C
